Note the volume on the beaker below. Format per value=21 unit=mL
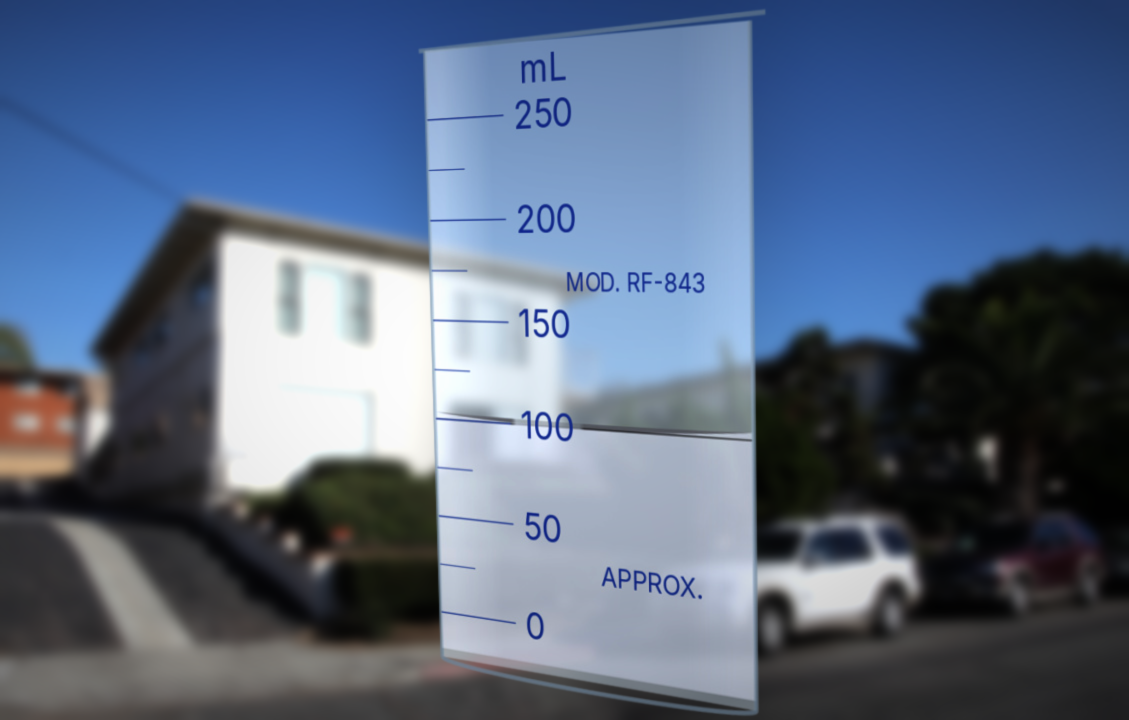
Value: value=100 unit=mL
